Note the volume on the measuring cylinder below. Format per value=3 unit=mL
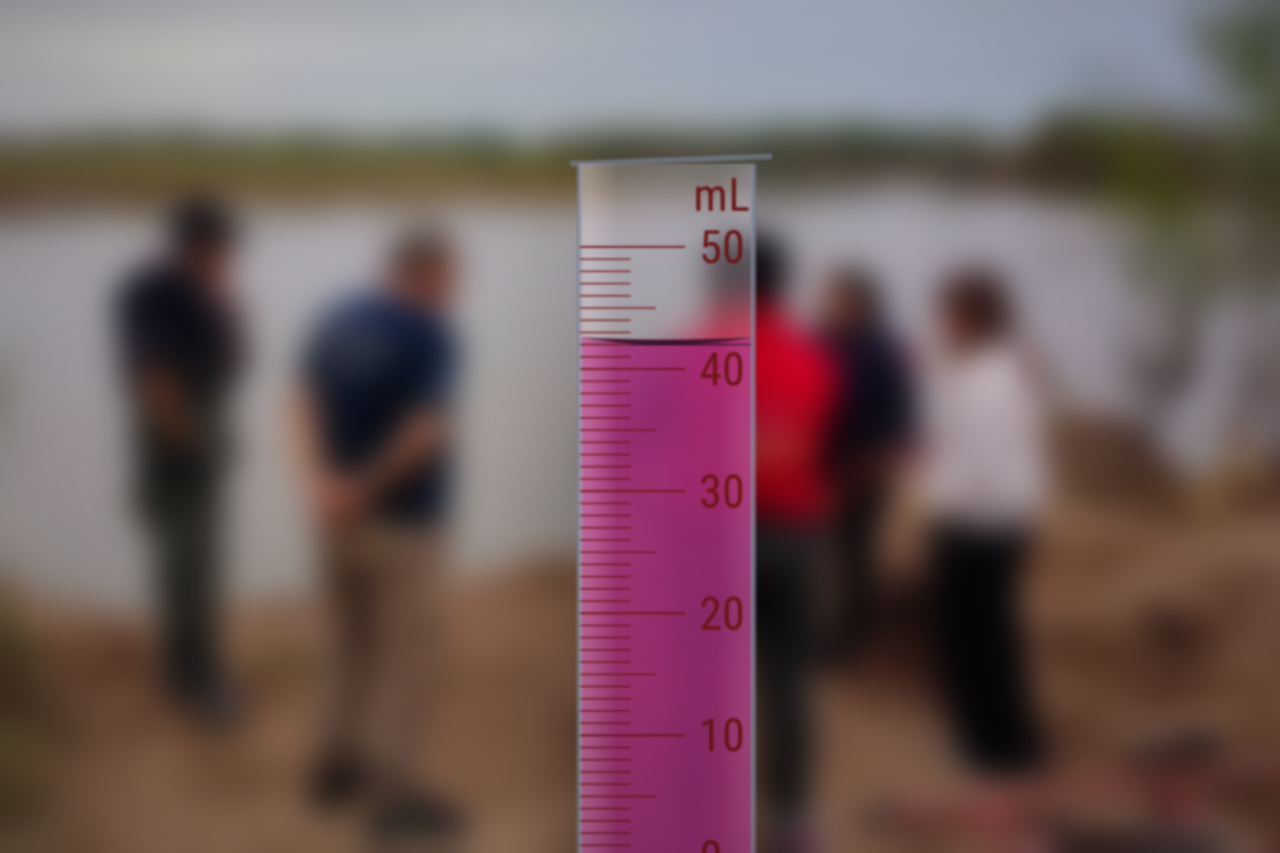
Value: value=42 unit=mL
